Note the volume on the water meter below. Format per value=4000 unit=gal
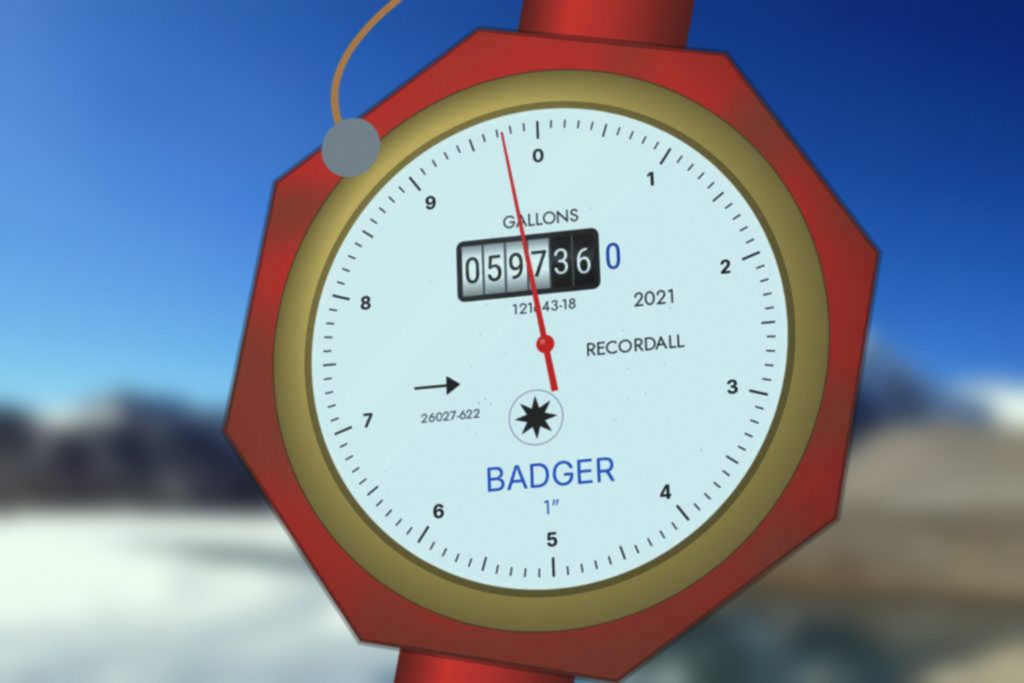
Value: value=597359.7 unit=gal
